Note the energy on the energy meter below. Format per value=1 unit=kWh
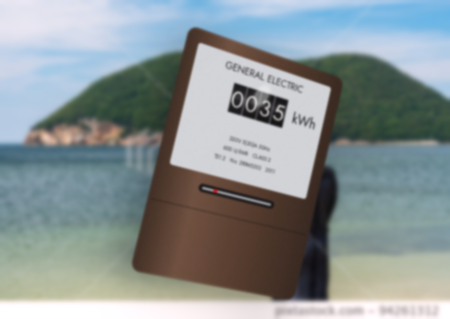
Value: value=35 unit=kWh
